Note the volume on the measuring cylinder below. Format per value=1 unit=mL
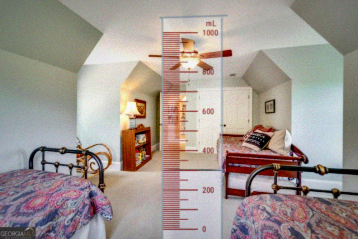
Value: value=300 unit=mL
